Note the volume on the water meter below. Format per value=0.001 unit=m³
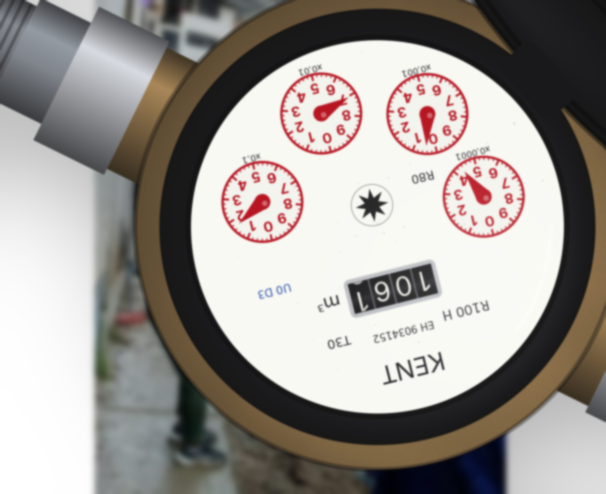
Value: value=1061.1704 unit=m³
